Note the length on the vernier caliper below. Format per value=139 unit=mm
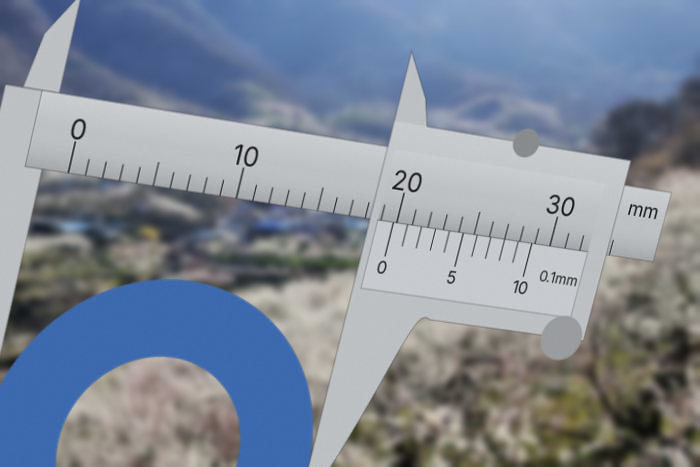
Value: value=19.8 unit=mm
